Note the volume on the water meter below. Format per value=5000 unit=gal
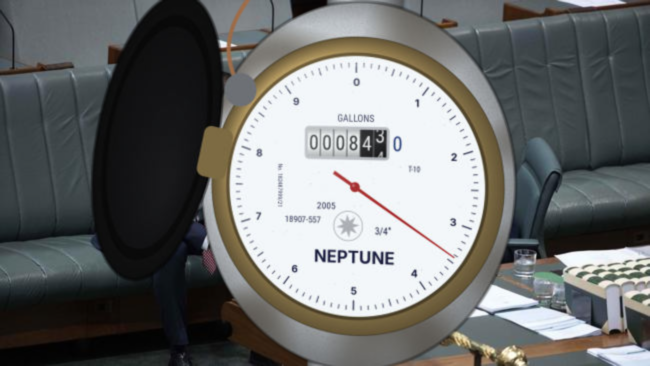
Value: value=8433.4 unit=gal
